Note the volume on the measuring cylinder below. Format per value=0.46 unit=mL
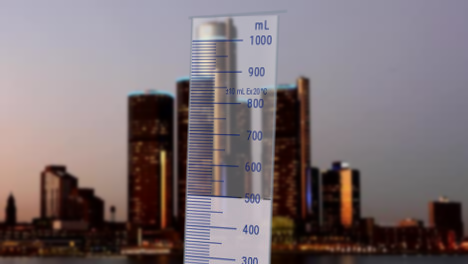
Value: value=500 unit=mL
